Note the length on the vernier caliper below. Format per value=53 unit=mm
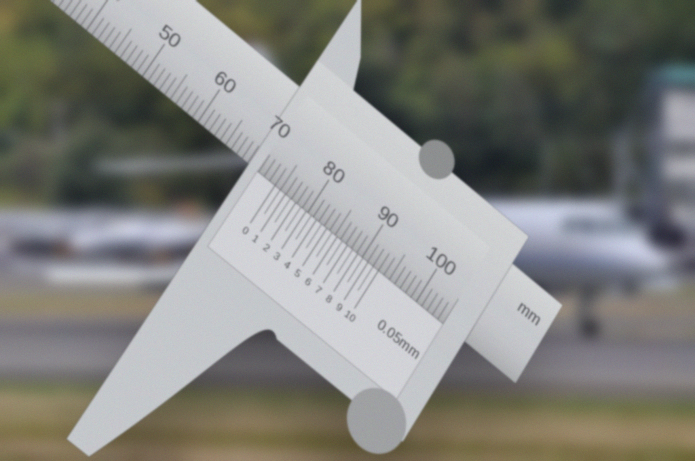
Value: value=74.0 unit=mm
